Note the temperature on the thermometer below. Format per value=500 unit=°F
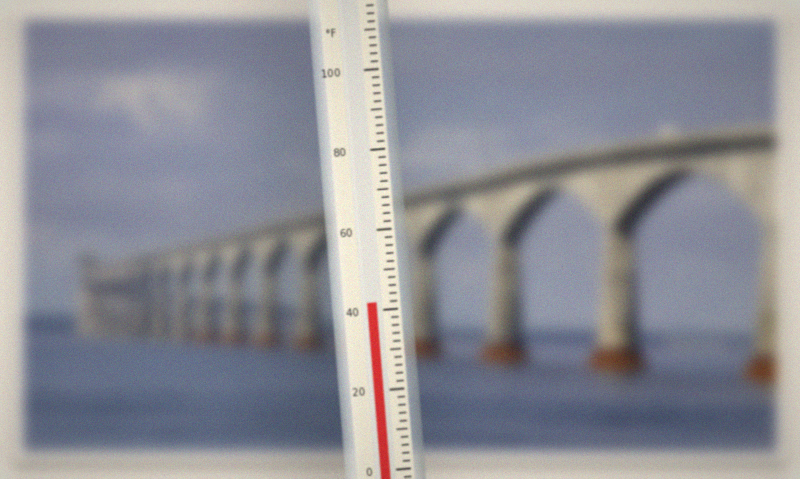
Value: value=42 unit=°F
